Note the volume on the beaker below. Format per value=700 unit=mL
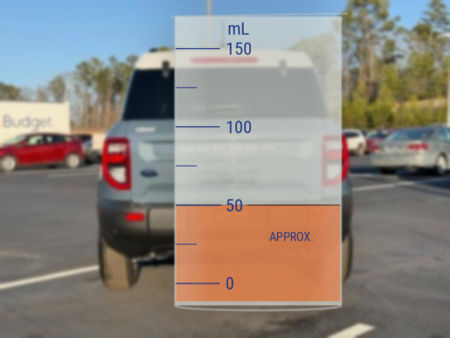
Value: value=50 unit=mL
